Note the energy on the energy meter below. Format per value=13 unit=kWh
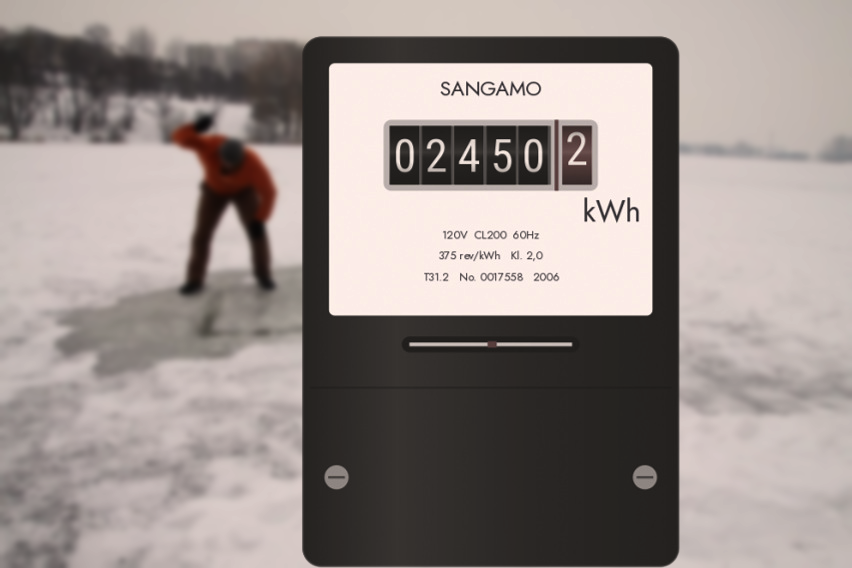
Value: value=2450.2 unit=kWh
